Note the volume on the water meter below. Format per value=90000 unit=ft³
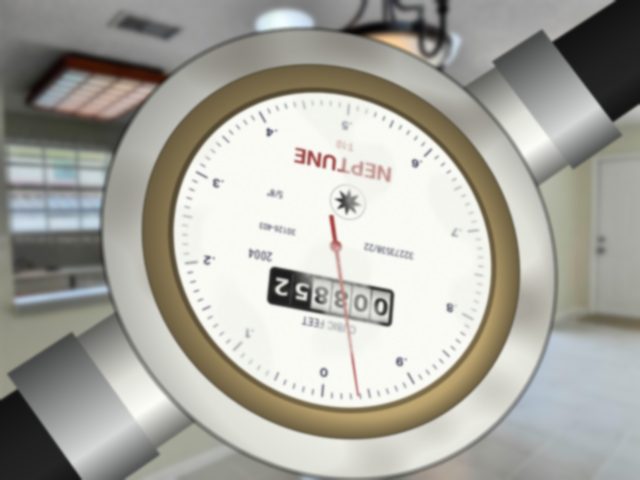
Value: value=8851.96 unit=ft³
